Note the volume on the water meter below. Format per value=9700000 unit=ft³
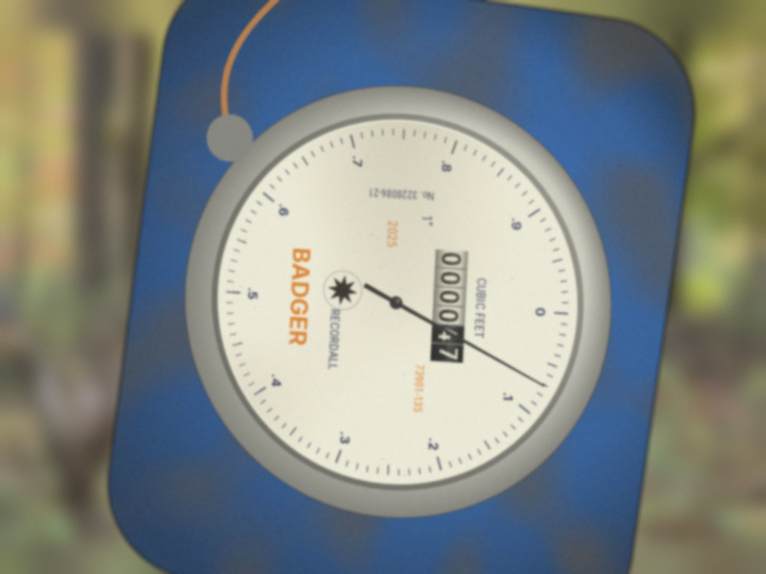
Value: value=47.07 unit=ft³
